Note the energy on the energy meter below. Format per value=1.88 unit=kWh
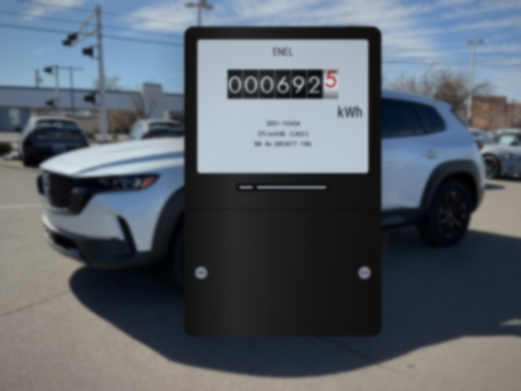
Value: value=692.5 unit=kWh
